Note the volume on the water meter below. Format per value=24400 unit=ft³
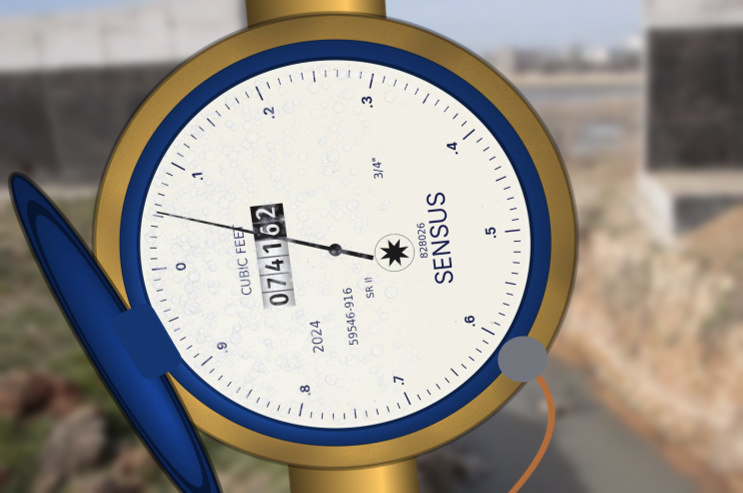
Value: value=74162.05 unit=ft³
